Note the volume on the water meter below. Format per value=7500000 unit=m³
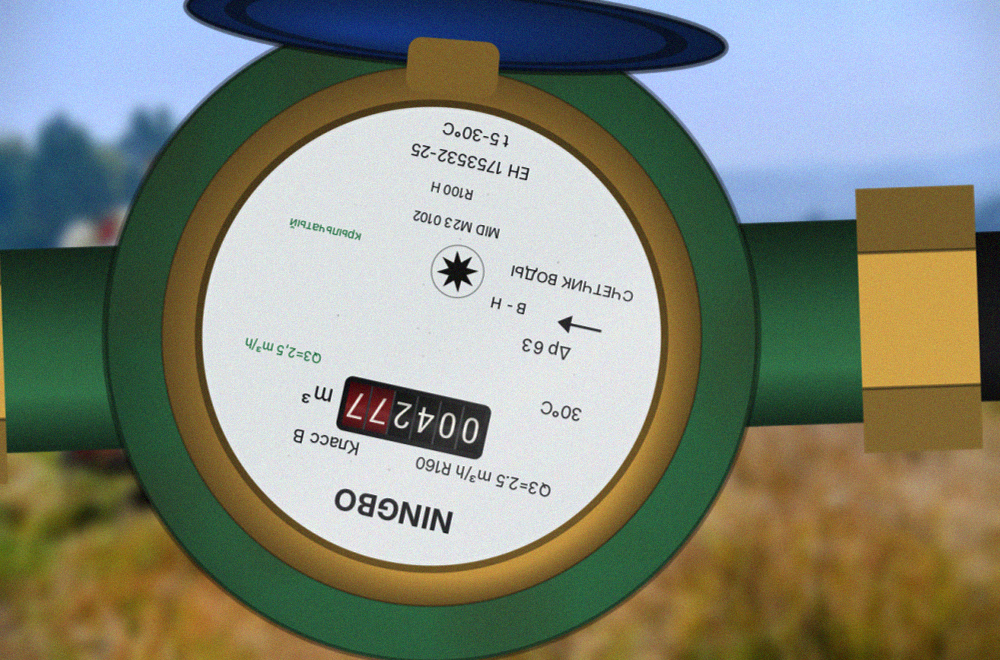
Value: value=42.77 unit=m³
